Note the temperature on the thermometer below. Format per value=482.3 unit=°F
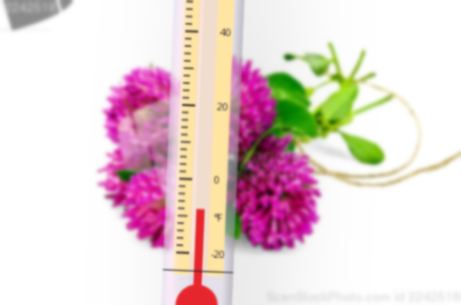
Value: value=-8 unit=°F
